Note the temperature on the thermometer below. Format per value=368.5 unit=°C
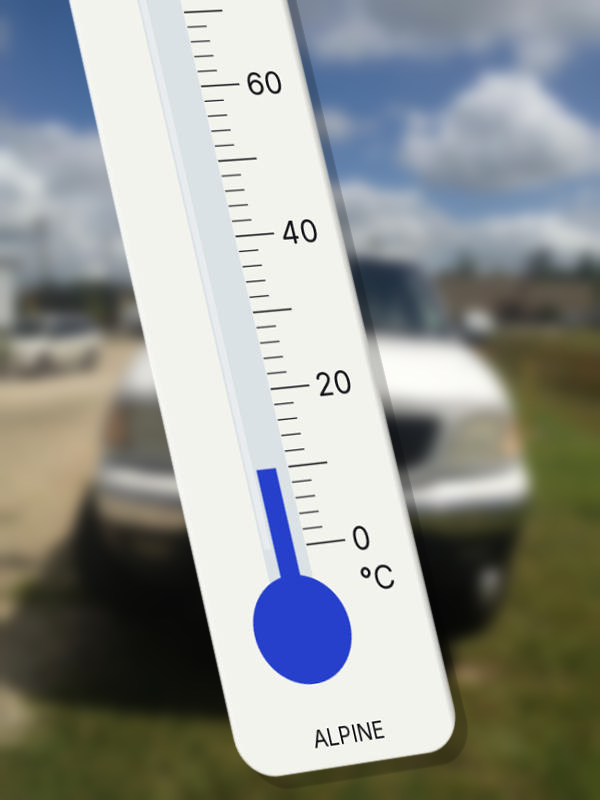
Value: value=10 unit=°C
